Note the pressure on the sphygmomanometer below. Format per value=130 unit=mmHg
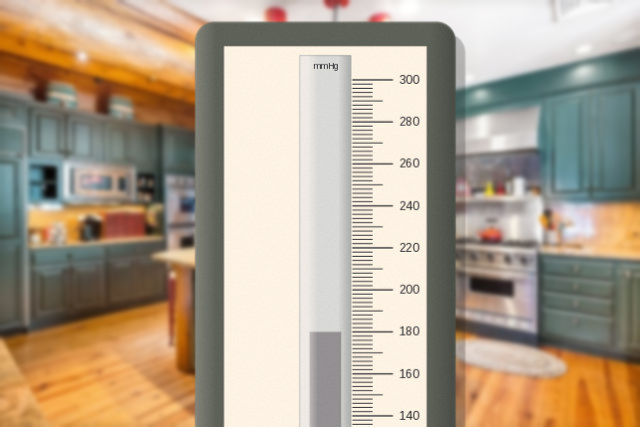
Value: value=180 unit=mmHg
